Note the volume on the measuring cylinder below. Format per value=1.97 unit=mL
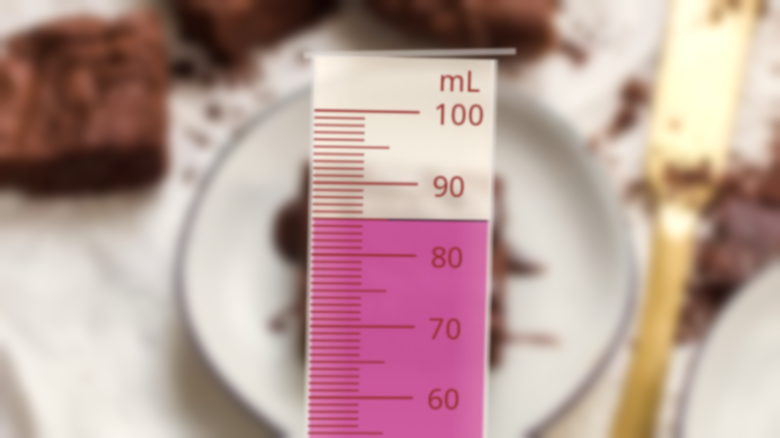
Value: value=85 unit=mL
